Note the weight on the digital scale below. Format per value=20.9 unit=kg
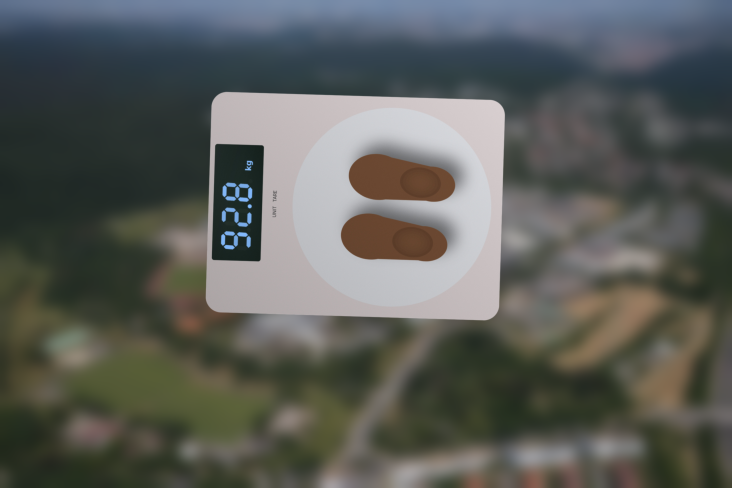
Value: value=92.8 unit=kg
